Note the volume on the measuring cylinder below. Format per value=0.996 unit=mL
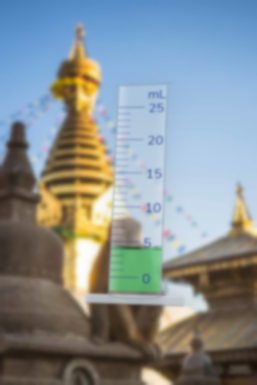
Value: value=4 unit=mL
